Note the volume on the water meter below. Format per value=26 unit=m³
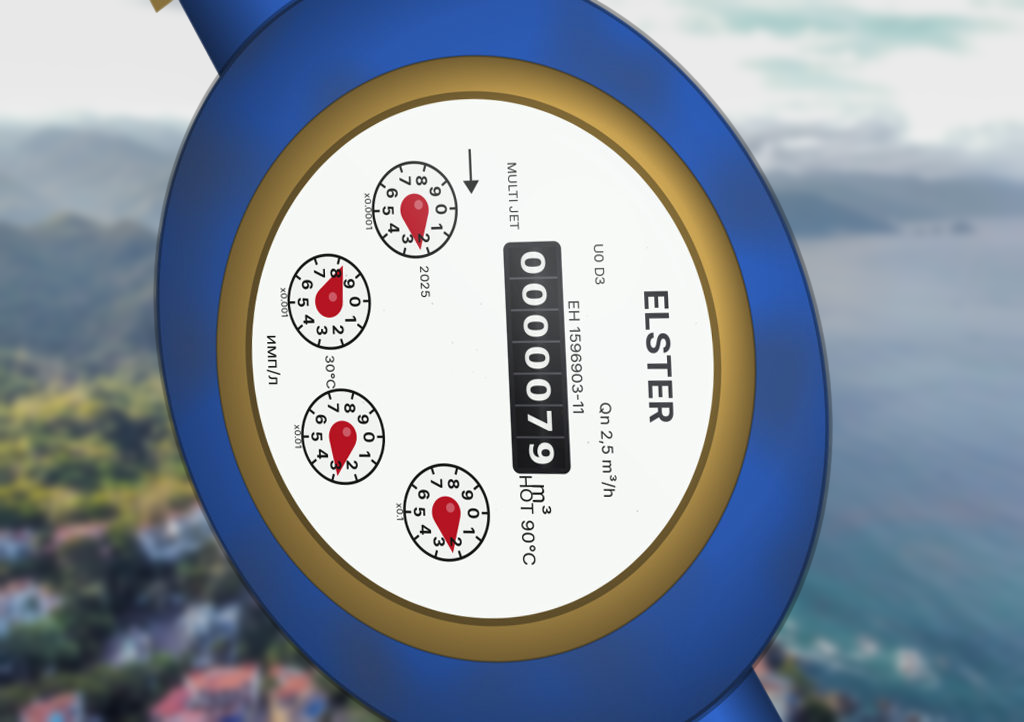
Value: value=79.2282 unit=m³
